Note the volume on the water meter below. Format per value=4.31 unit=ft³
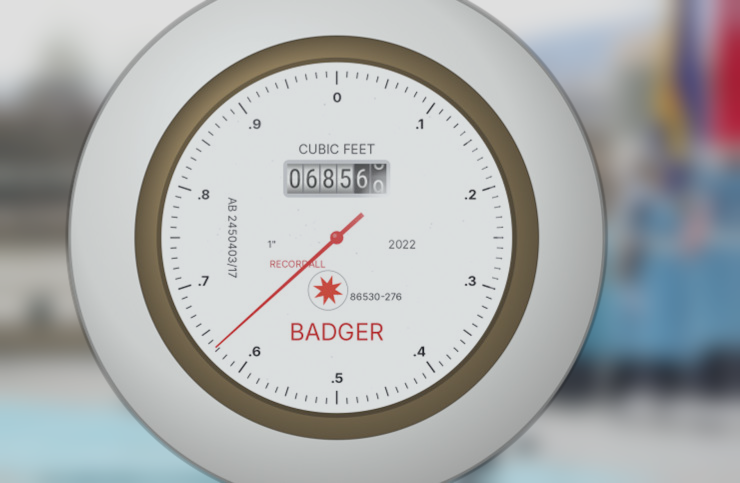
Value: value=68568.63 unit=ft³
